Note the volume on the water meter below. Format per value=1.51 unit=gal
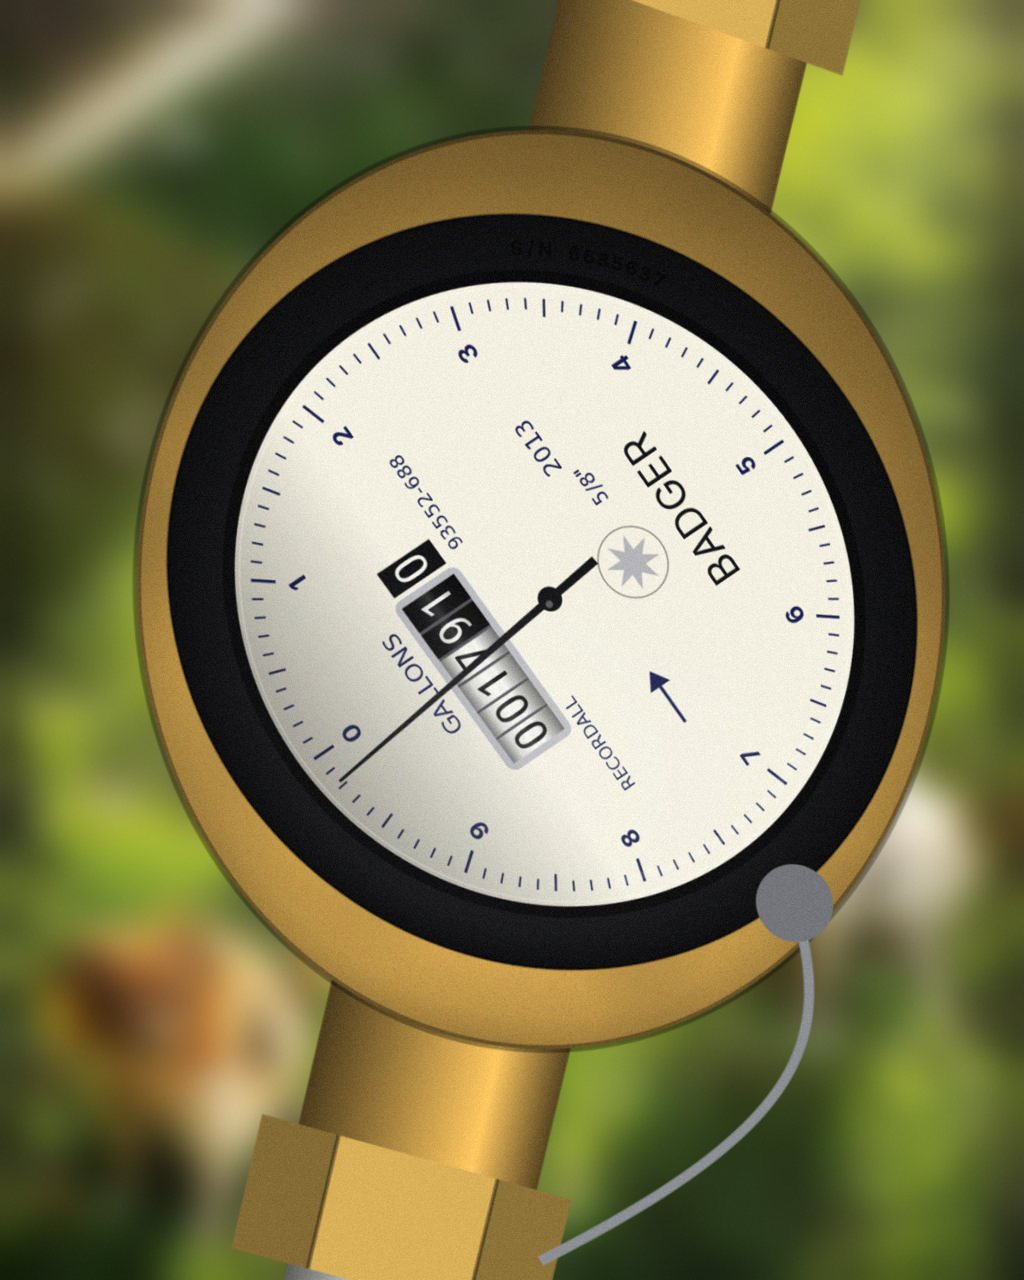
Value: value=17909.8 unit=gal
